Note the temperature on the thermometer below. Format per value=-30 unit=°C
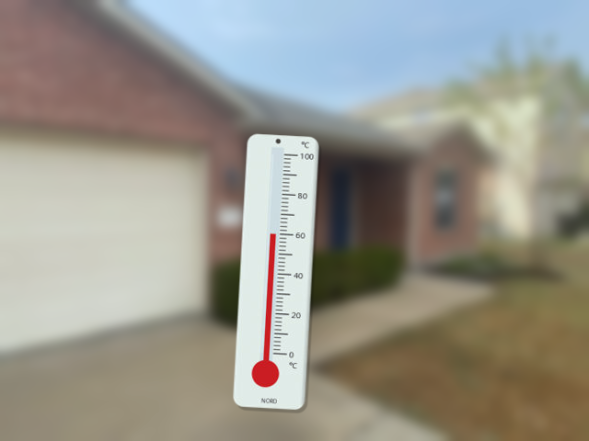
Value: value=60 unit=°C
